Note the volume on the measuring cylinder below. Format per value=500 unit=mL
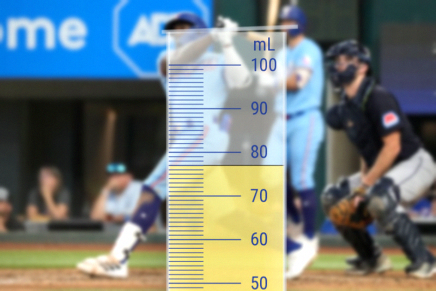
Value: value=77 unit=mL
